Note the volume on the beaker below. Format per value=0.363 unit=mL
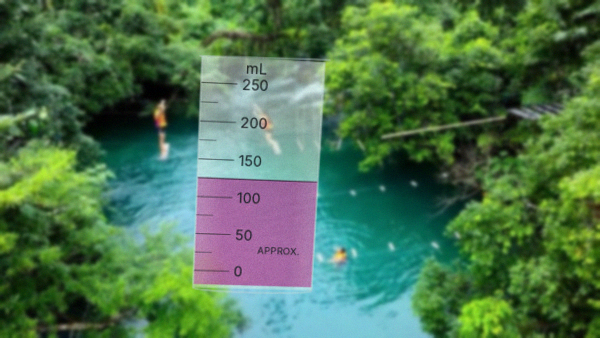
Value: value=125 unit=mL
